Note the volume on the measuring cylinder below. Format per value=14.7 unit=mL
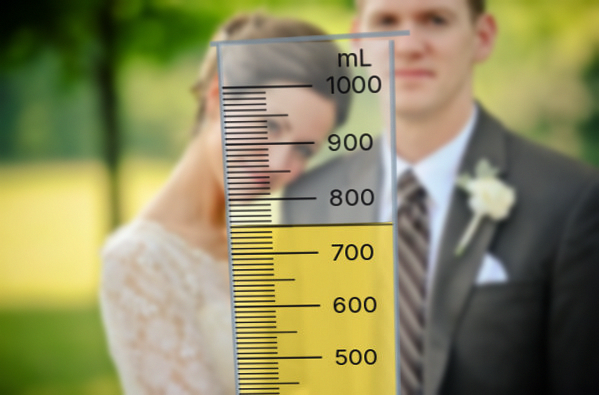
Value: value=750 unit=mL
